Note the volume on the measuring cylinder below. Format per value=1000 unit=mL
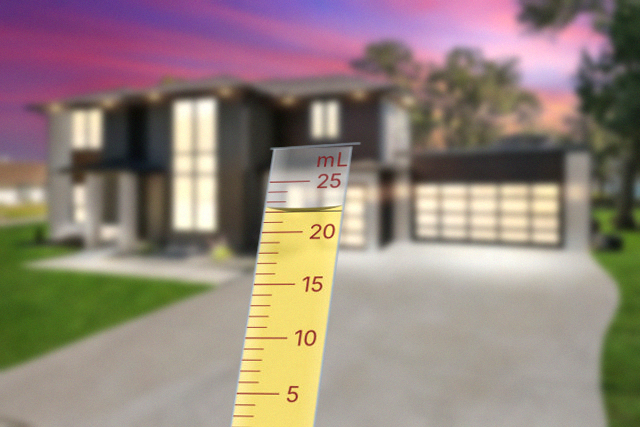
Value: value=22 unit=mL
